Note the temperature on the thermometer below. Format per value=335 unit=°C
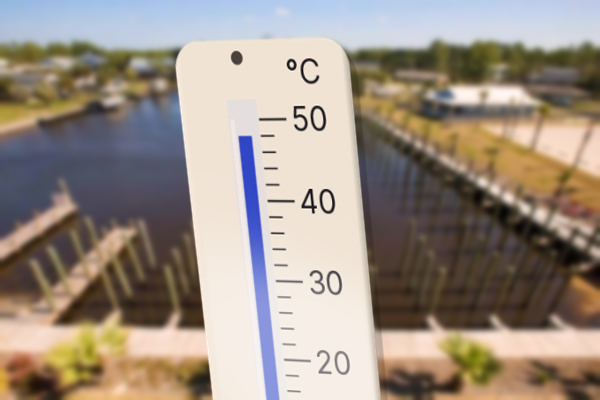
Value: value=48 unit=°C
